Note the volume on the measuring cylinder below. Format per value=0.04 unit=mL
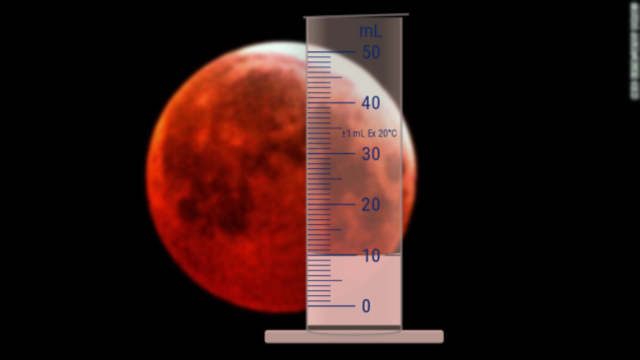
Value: value=10 unit=mL
